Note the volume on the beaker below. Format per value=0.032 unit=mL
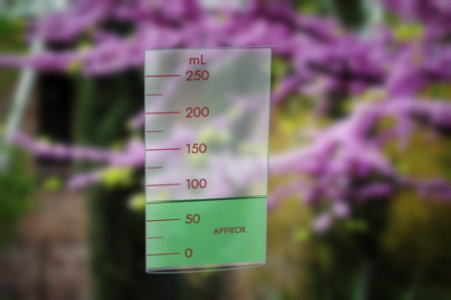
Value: value=75 unit=mL
